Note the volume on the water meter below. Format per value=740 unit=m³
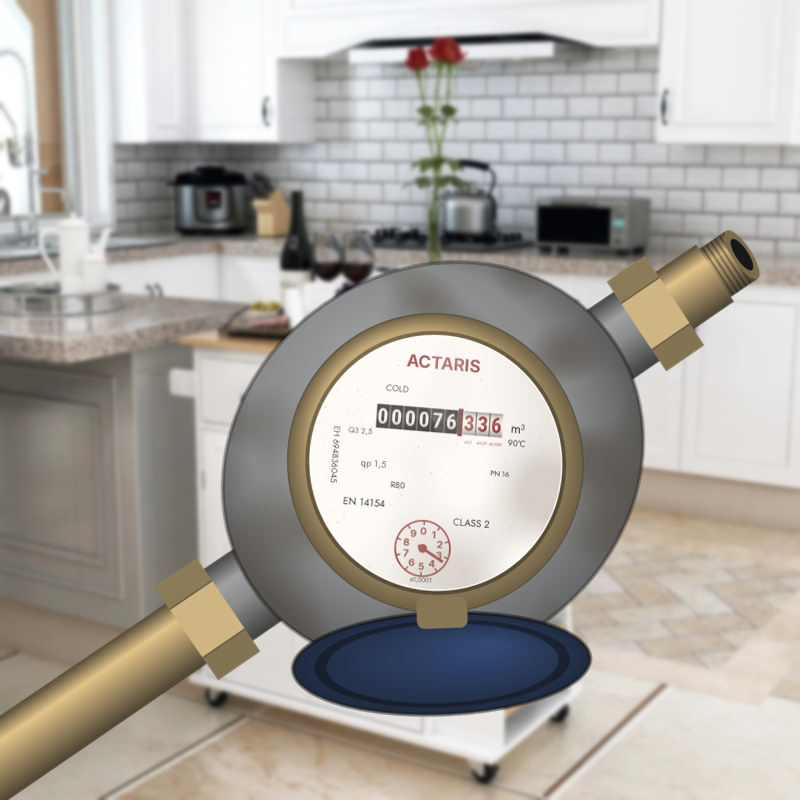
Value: value=76.3363 unit=m³
